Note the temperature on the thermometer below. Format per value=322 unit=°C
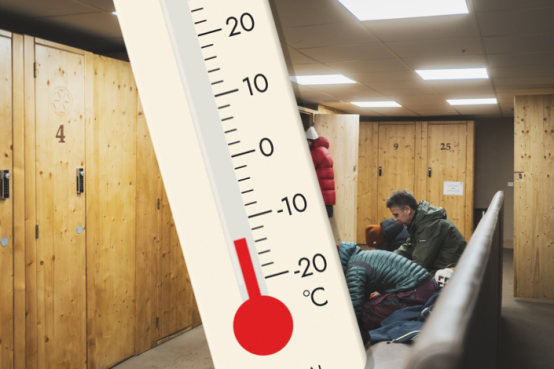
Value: value=-13 unit=°C
